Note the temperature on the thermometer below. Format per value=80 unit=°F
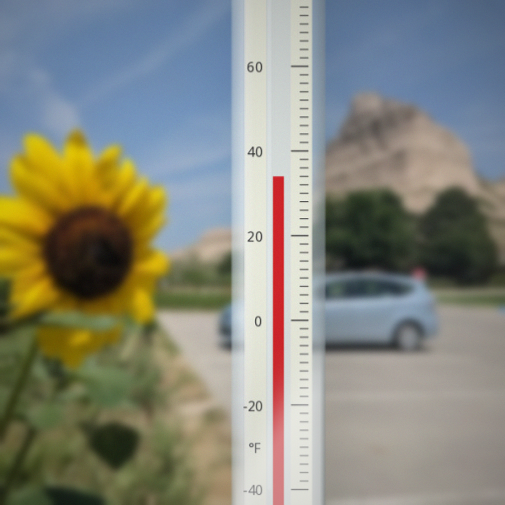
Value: value=34 unit=°F
